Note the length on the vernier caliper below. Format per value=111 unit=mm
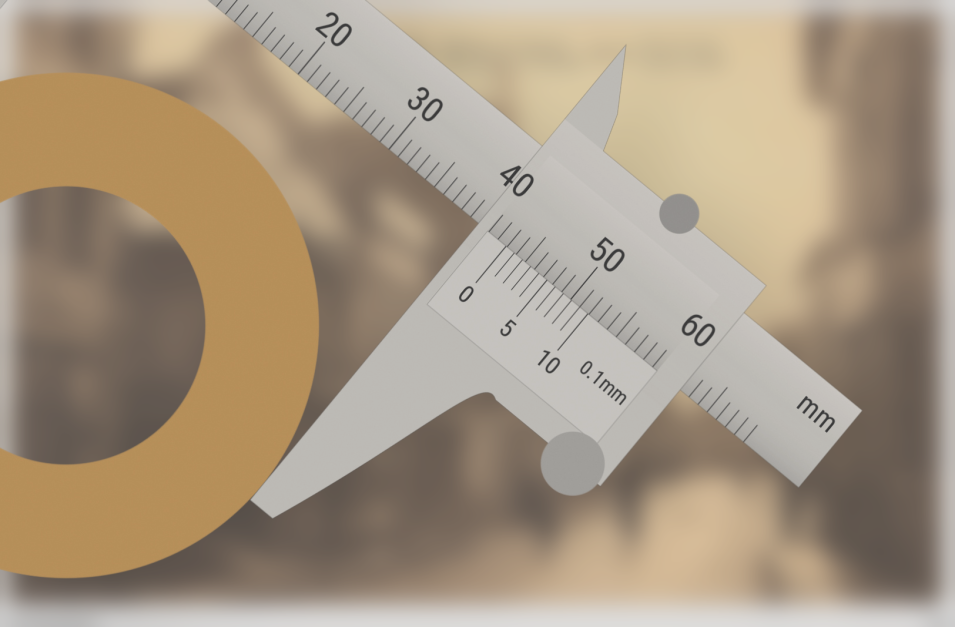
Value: value=42.9 unit=mm
